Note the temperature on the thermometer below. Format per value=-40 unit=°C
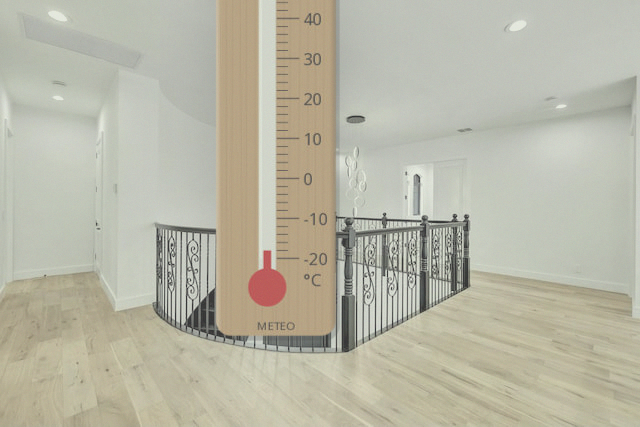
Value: value=-18 unit=°C
